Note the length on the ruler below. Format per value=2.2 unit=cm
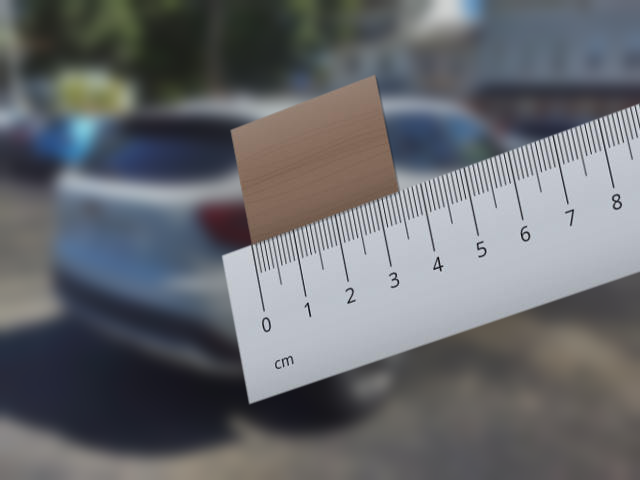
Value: value=3.5 unit=cm
